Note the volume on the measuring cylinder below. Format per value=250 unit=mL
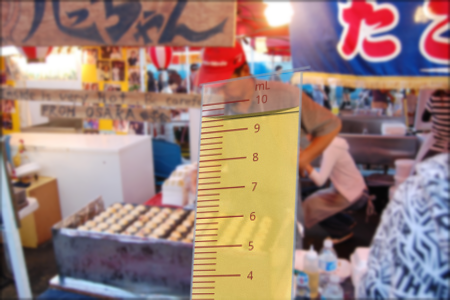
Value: value=9.4 unit=mL
